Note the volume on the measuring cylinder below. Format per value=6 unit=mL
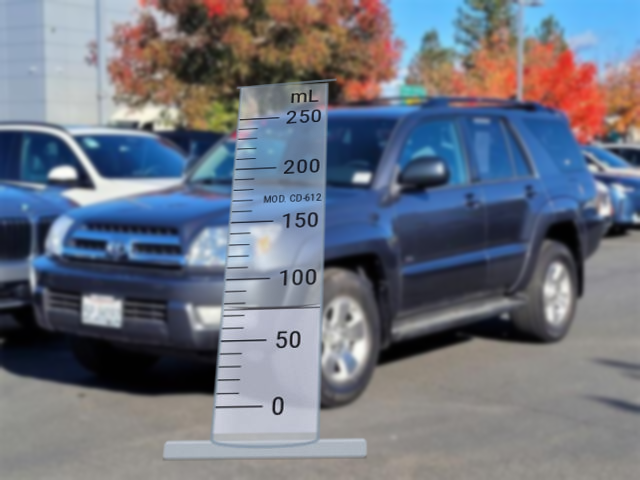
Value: value=75 unit=mL
